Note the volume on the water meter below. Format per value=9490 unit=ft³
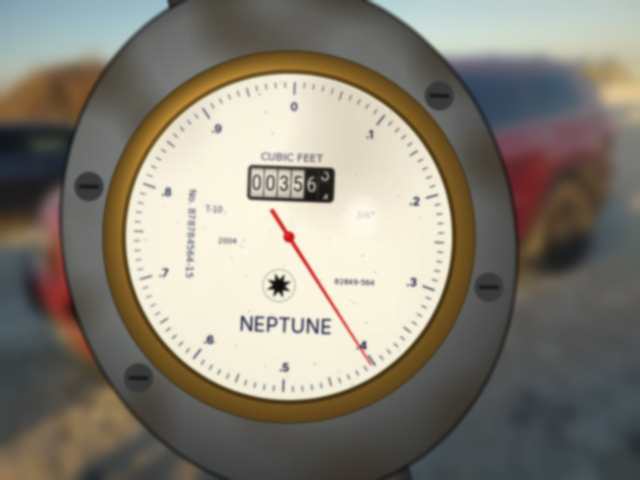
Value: value=3563.40 unit=ft³
